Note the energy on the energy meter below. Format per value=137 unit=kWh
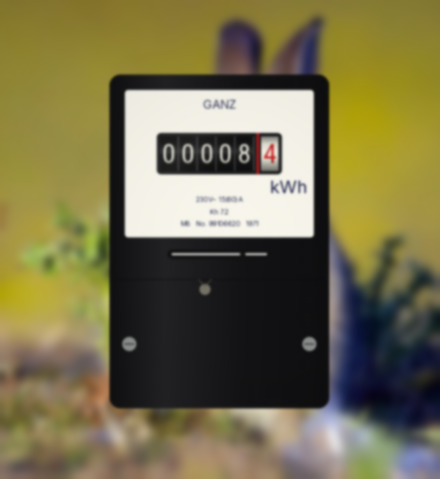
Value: value=8.4 unit=kWh
